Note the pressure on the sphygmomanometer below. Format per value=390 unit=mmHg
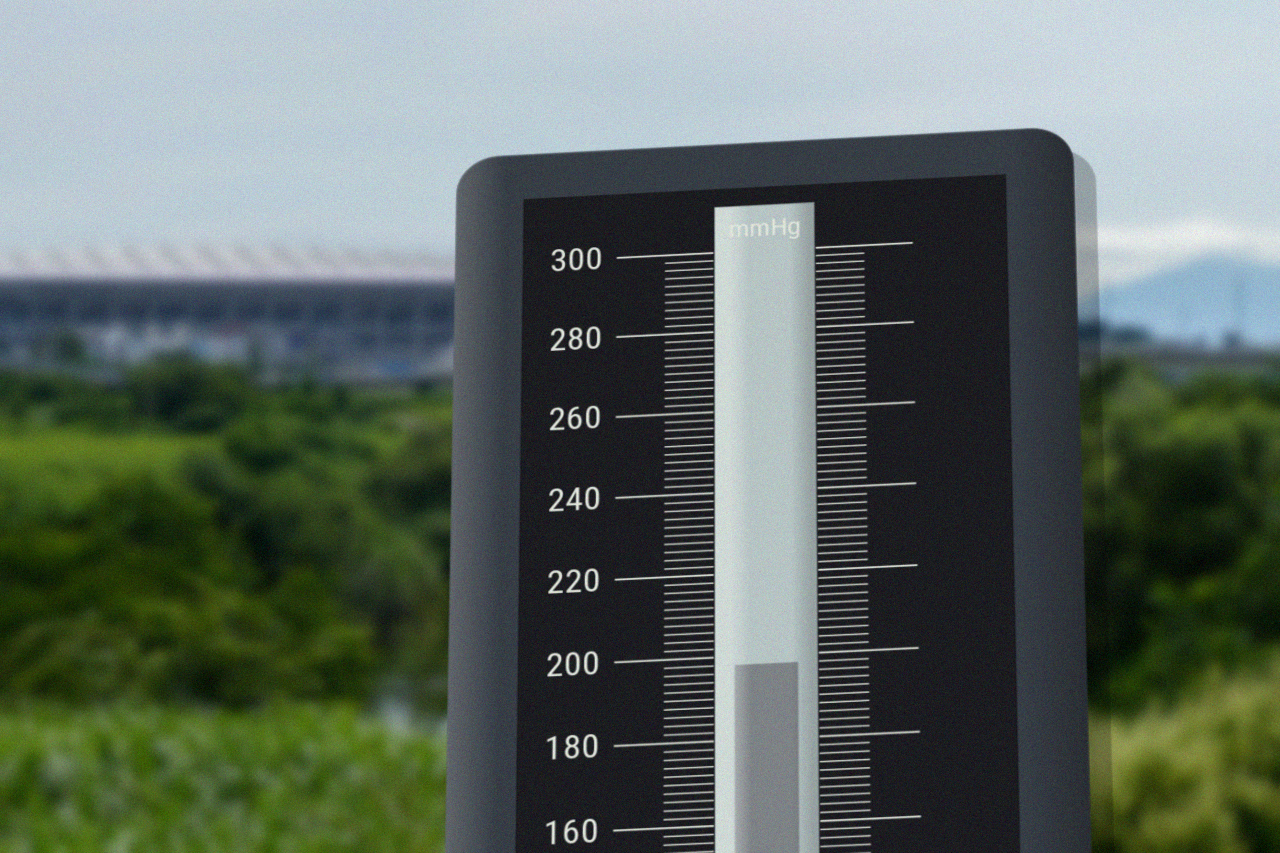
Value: value=198 unit=mmHg
